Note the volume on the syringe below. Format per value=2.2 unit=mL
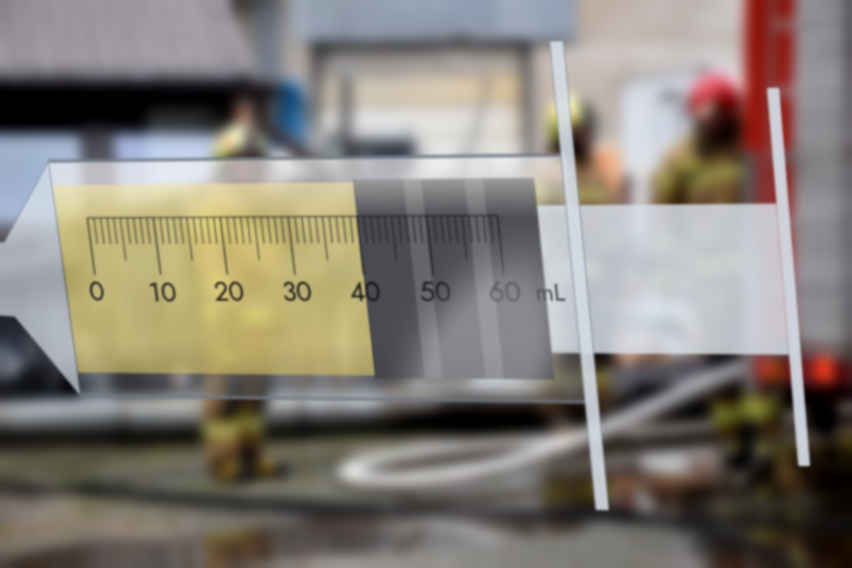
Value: value=40 unit=mL
